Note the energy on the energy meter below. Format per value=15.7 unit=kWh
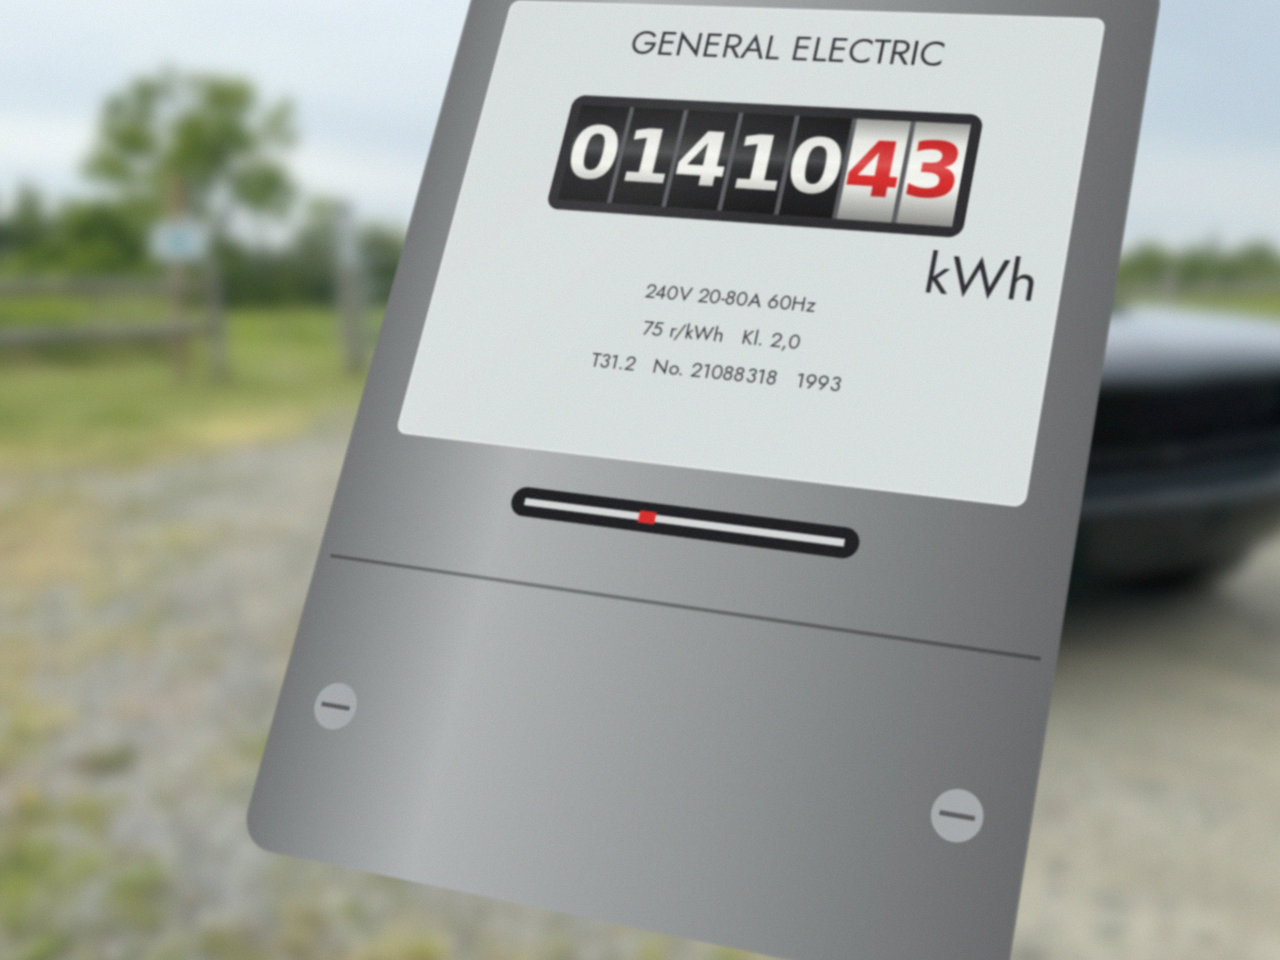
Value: value=1410.43 unit=kWh
